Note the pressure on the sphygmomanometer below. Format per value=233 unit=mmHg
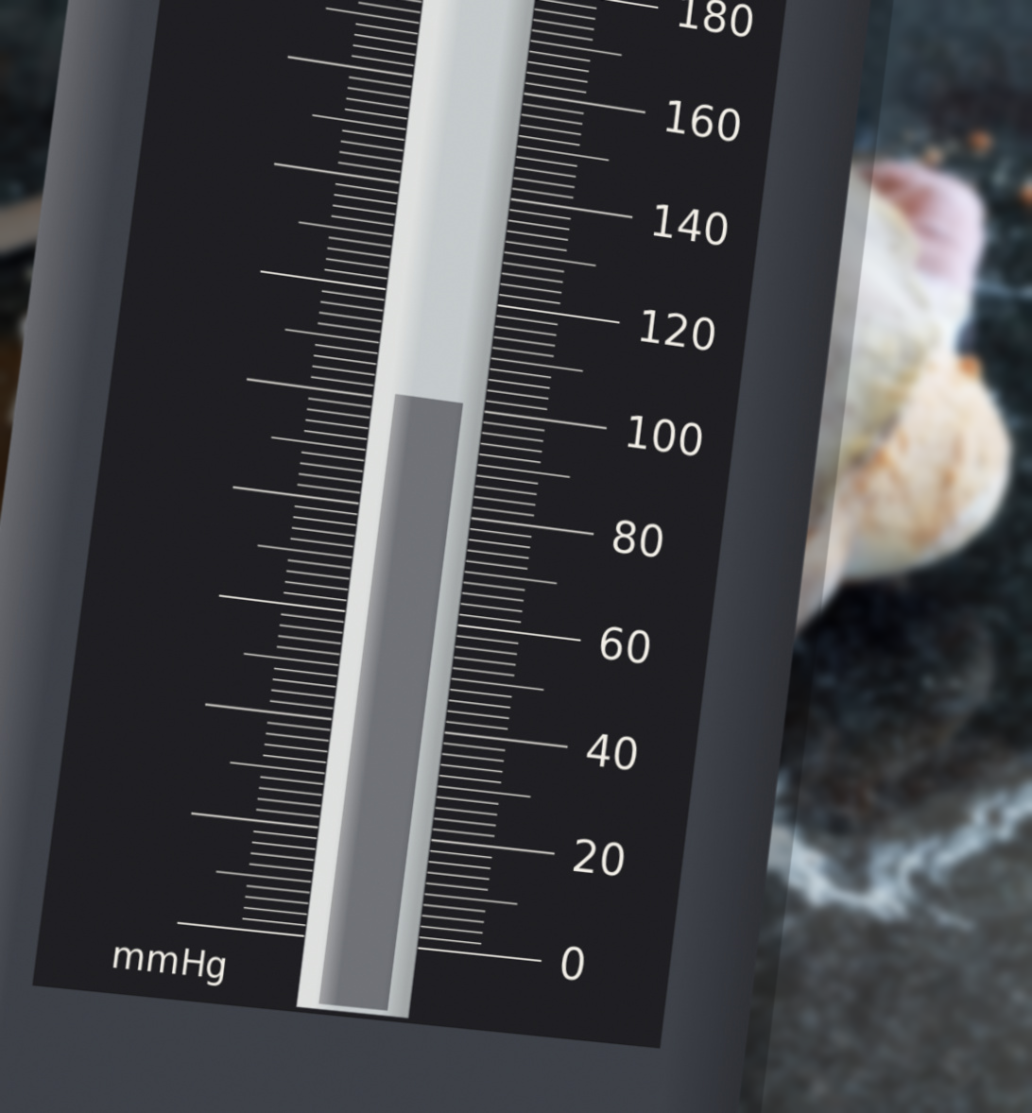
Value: value=101 unit=mmHg
